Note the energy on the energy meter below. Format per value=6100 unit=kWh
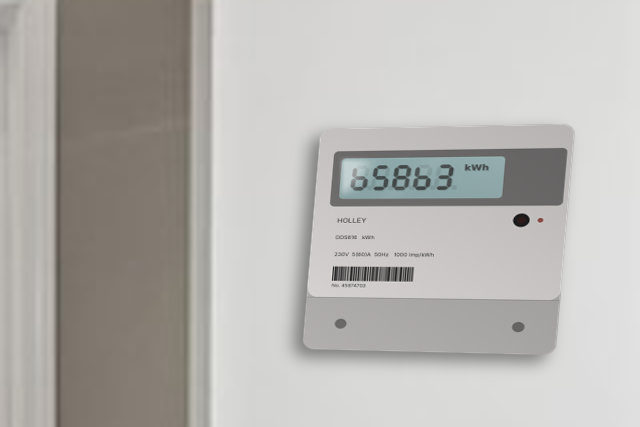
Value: value=65863 unit=kWh
